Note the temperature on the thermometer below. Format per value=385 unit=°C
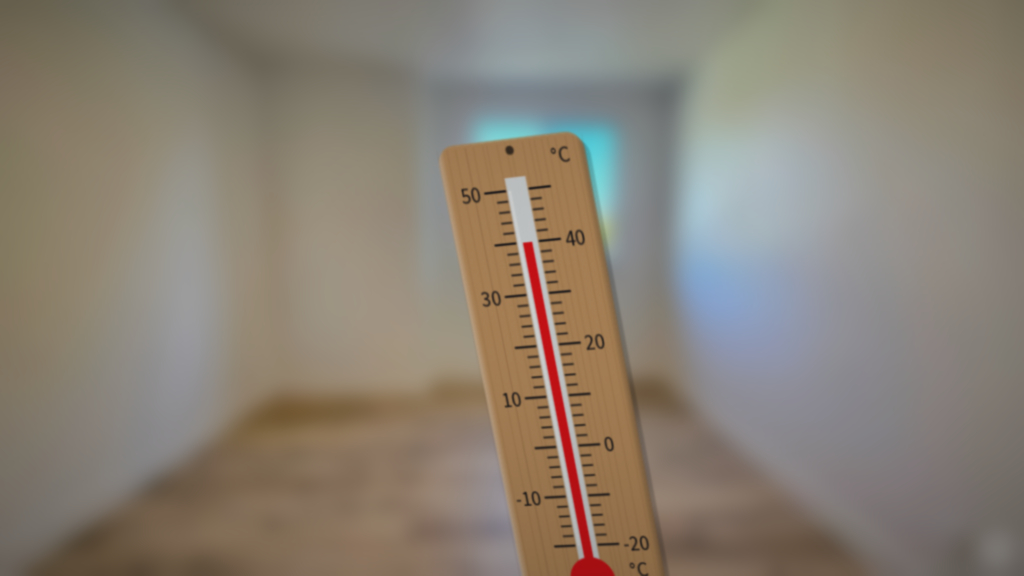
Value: value=40 unit=°C
